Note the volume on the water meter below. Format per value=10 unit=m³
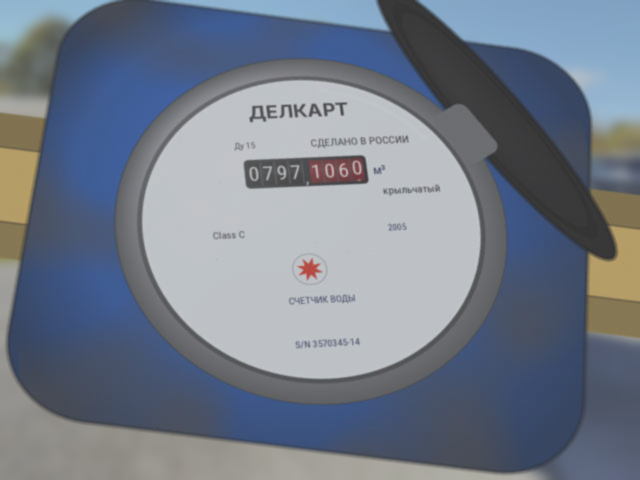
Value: value=797.1060 unit=m³
